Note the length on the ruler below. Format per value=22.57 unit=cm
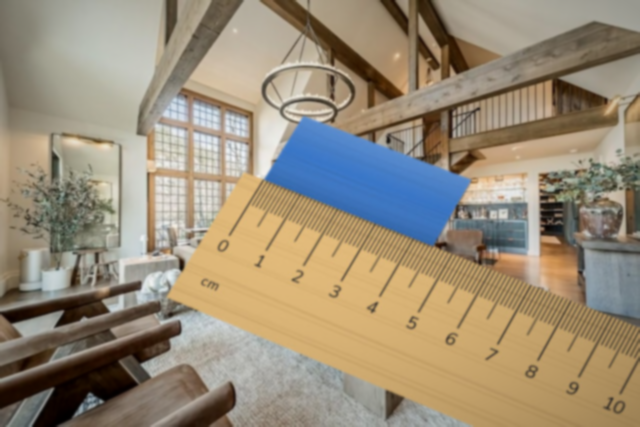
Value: value=4.5 unit=cm
